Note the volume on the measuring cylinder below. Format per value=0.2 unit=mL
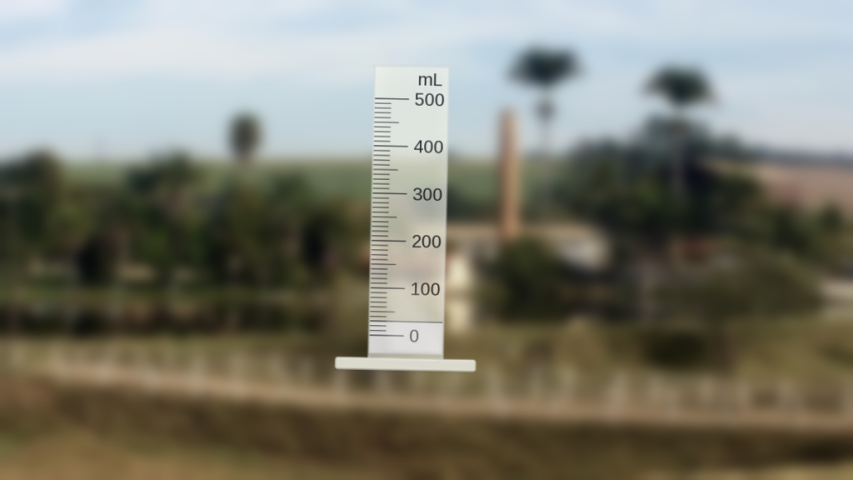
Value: value=30 unit=mL
